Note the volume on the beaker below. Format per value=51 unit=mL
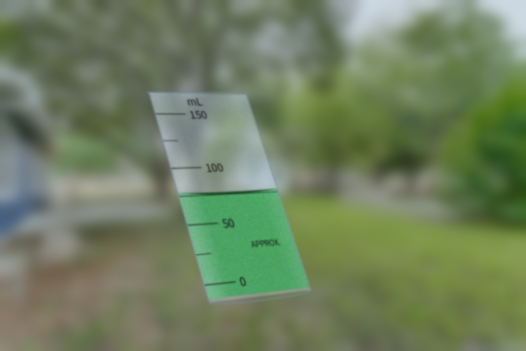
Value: value=75 unit=mL
